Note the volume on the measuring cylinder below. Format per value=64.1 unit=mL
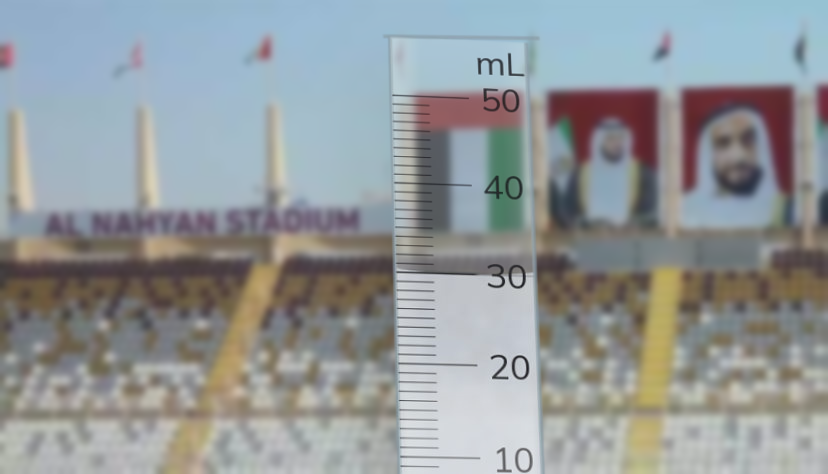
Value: value=30 unit=mL
